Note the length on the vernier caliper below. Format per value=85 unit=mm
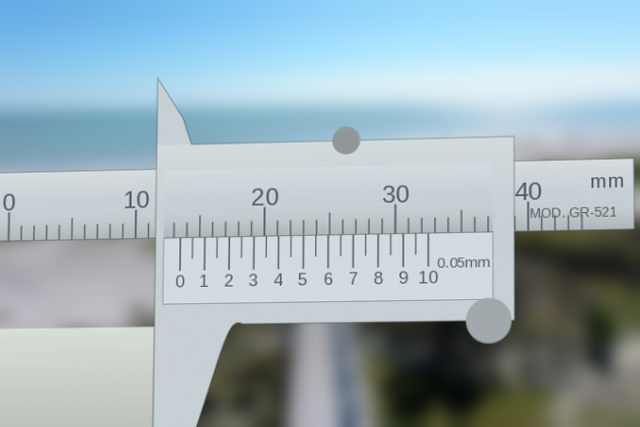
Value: value=13.5 unit=mm
